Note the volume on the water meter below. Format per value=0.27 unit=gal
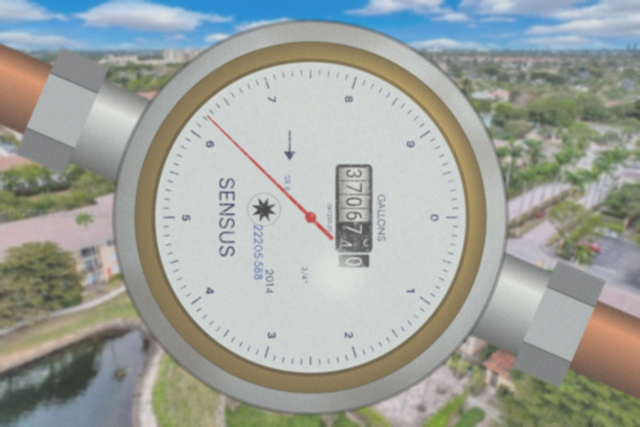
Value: value=3706736.2 unit=gal
